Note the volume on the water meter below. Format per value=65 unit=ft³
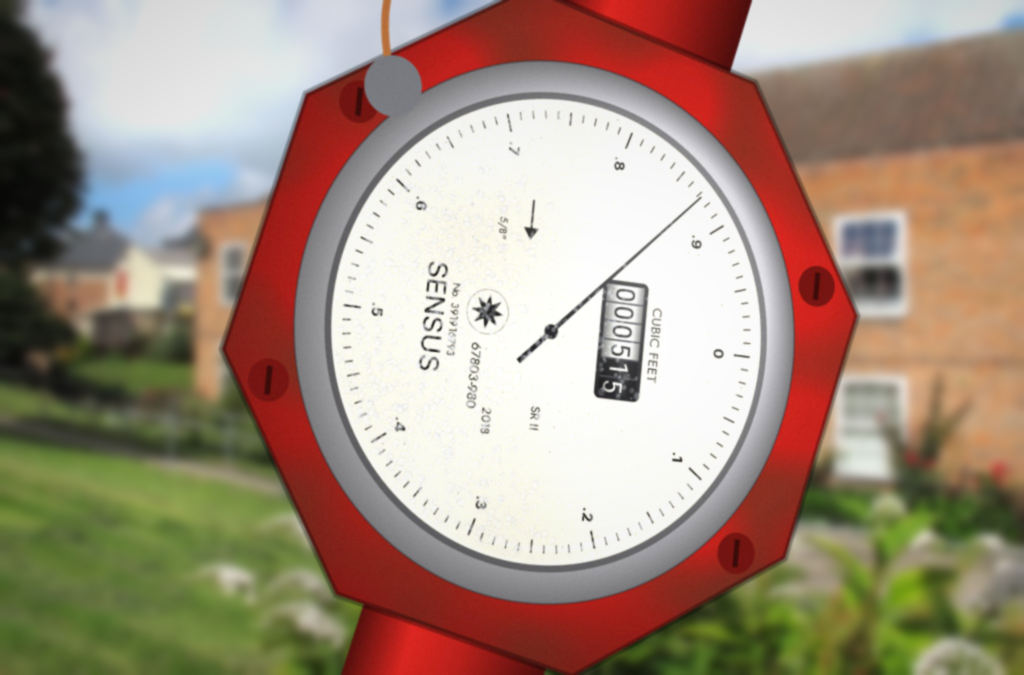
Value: value=514.87 unit=ft³
